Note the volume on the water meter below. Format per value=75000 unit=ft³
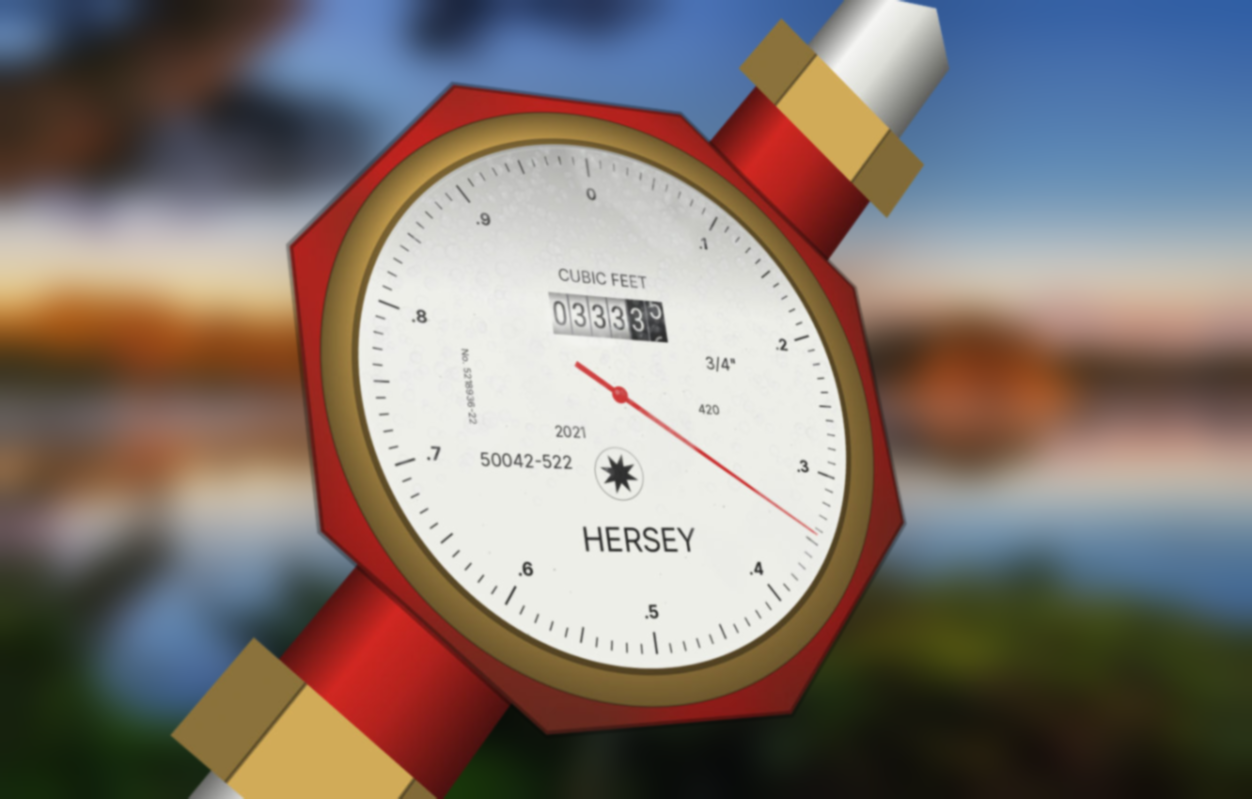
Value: value=33335.34 unit=ft³
